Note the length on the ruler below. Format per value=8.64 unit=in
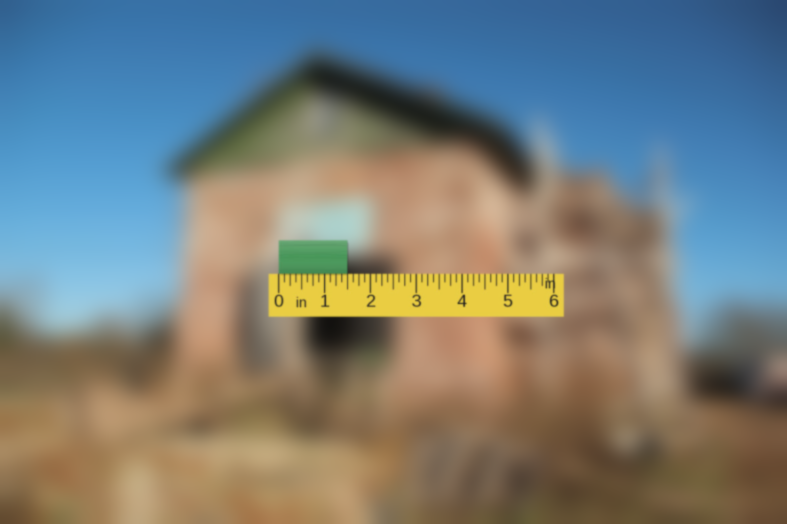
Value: value=1.5 unit=in
